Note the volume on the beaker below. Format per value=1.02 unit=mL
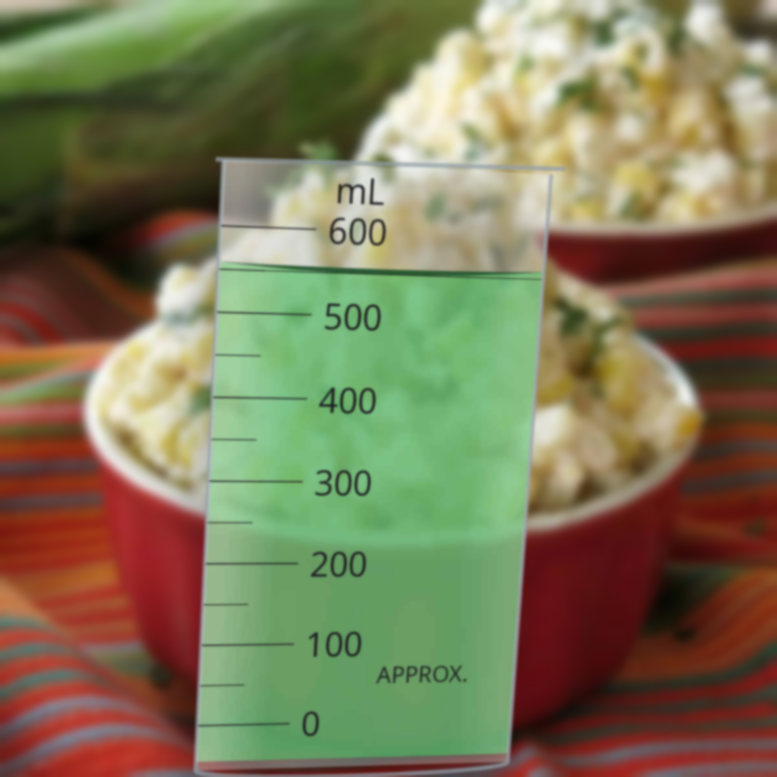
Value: value=550 unit=mL
